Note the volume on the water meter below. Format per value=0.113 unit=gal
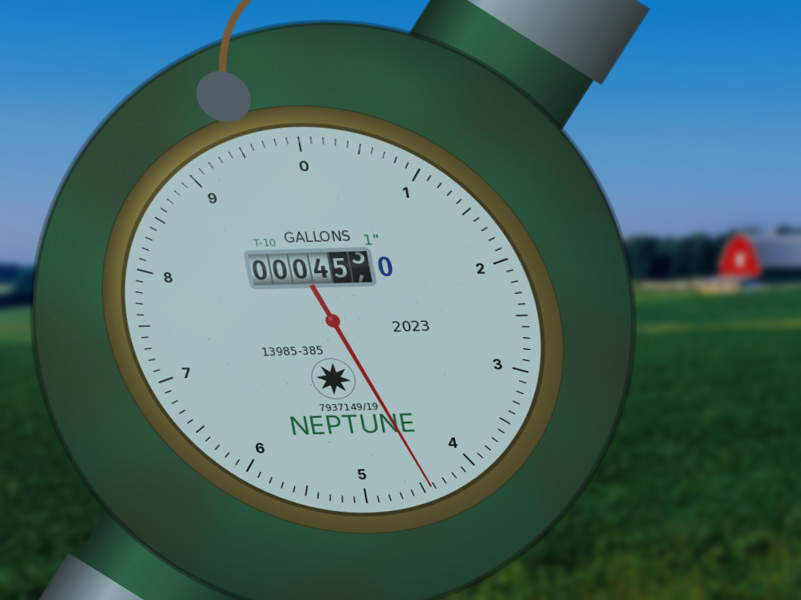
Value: value=4534.4 unit=gal
